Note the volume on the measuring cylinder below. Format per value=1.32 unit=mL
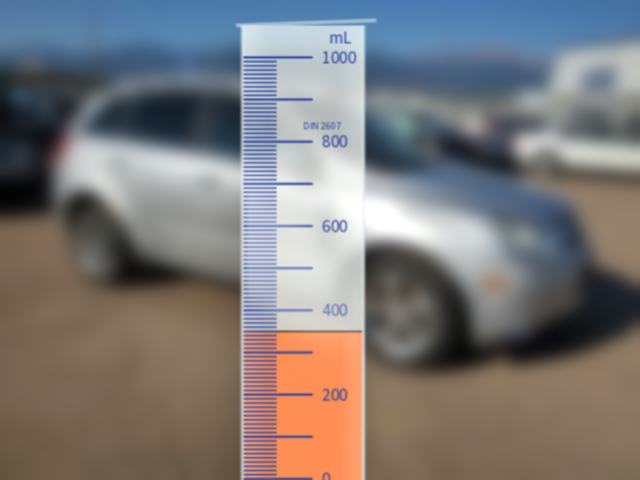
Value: value=350 unit=mL
